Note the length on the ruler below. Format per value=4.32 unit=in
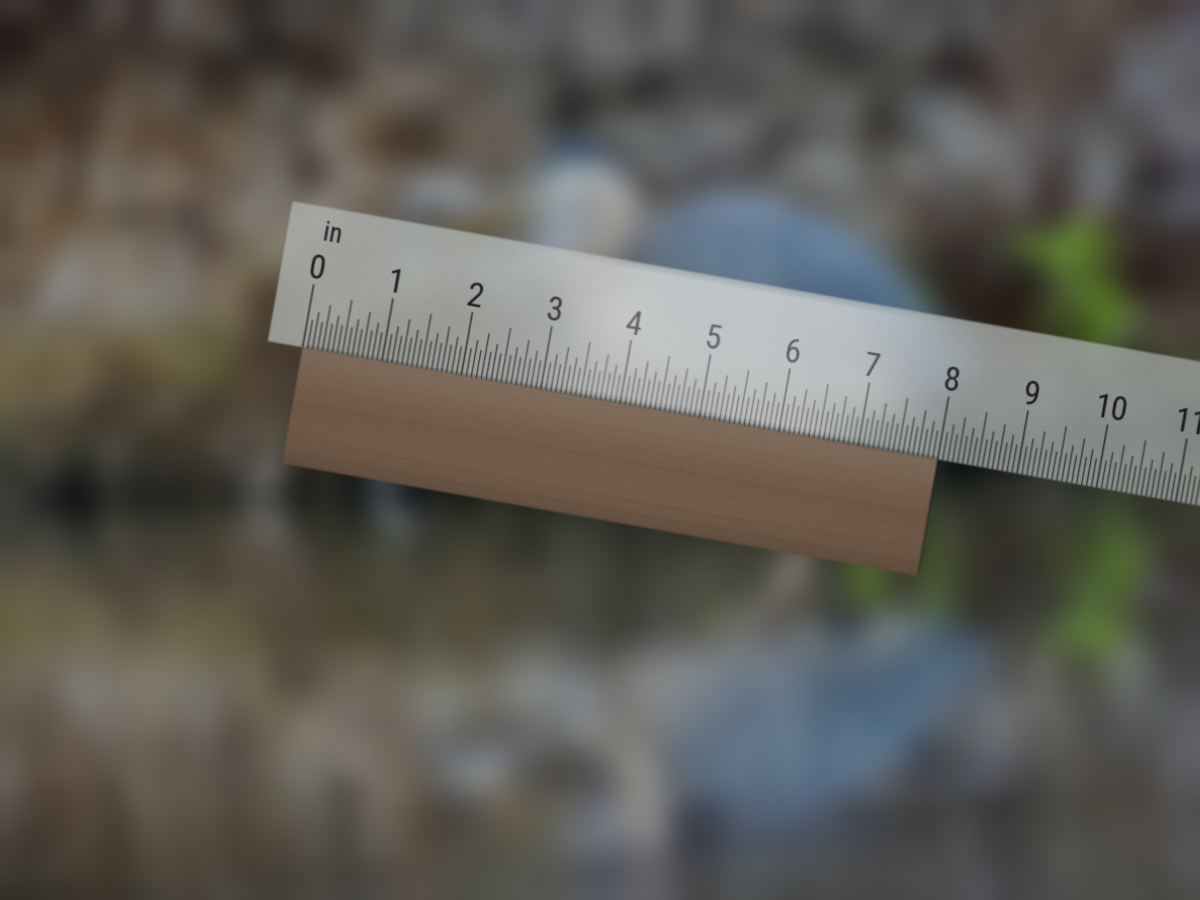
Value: value=8 unit=in
